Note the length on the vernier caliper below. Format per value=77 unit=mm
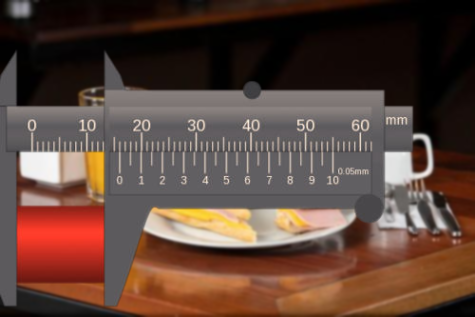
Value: value=16.0 unit=mm
